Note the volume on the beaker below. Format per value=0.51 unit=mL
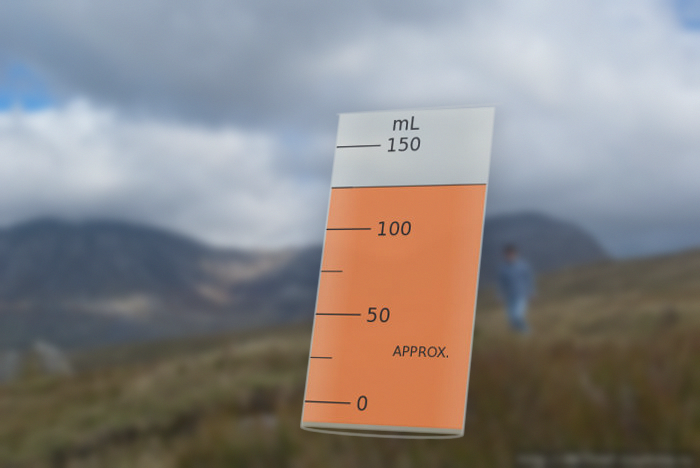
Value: value=125 unit=mL
